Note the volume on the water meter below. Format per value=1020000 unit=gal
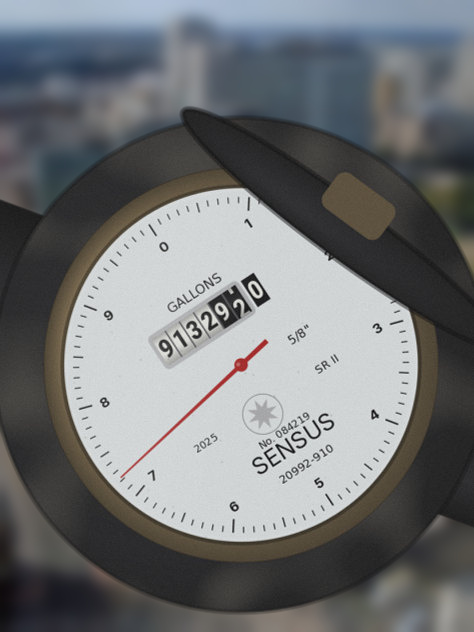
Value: value=9132917.2 unit=gal
